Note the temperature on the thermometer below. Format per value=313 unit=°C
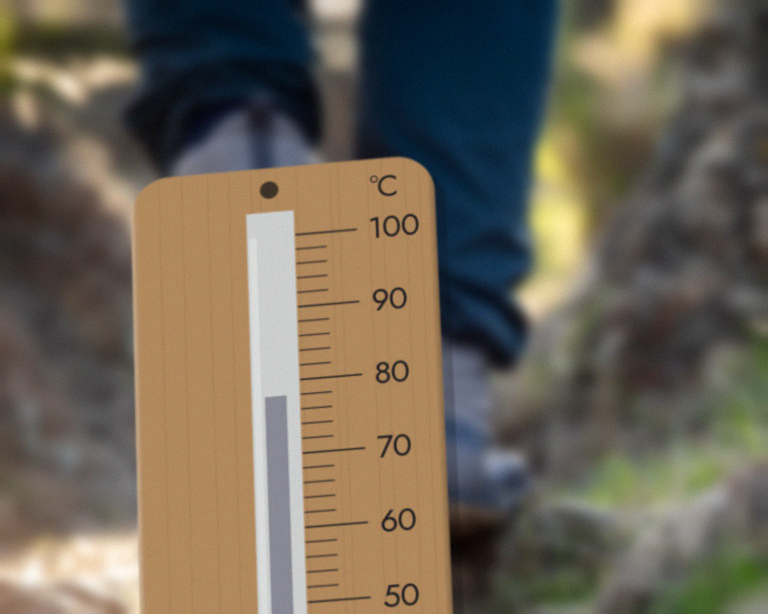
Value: value=78 unit=°C
